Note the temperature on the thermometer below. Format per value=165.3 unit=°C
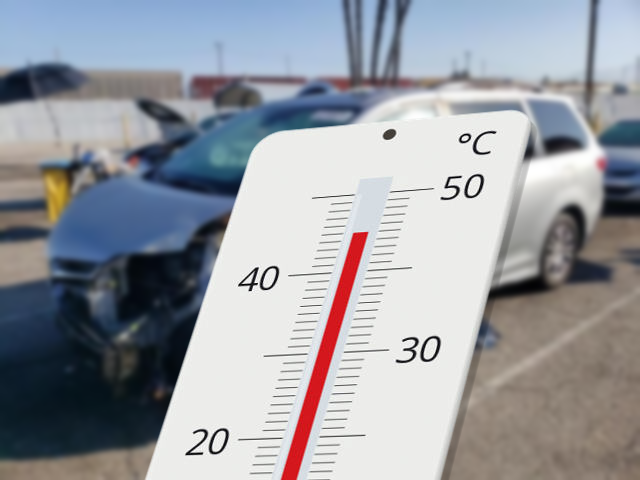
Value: value=45 unit=°C
